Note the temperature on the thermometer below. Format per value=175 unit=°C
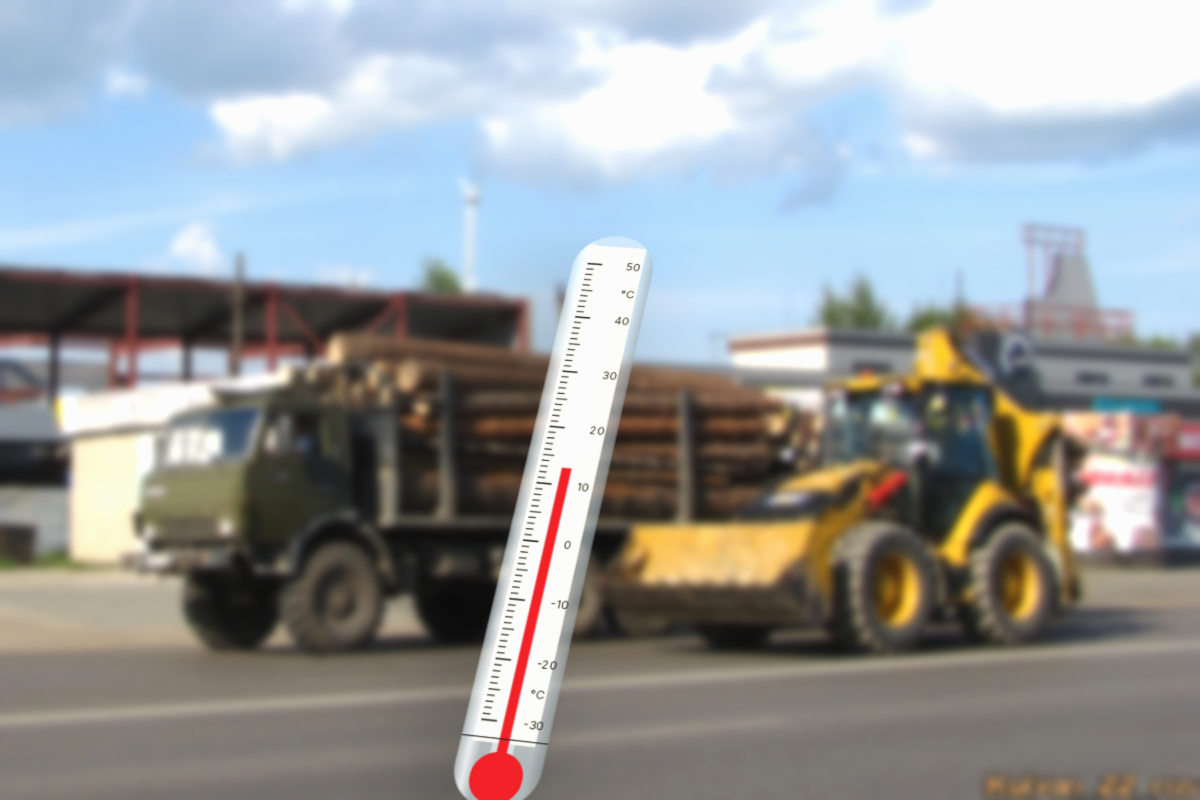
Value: value=13 unit=°C
